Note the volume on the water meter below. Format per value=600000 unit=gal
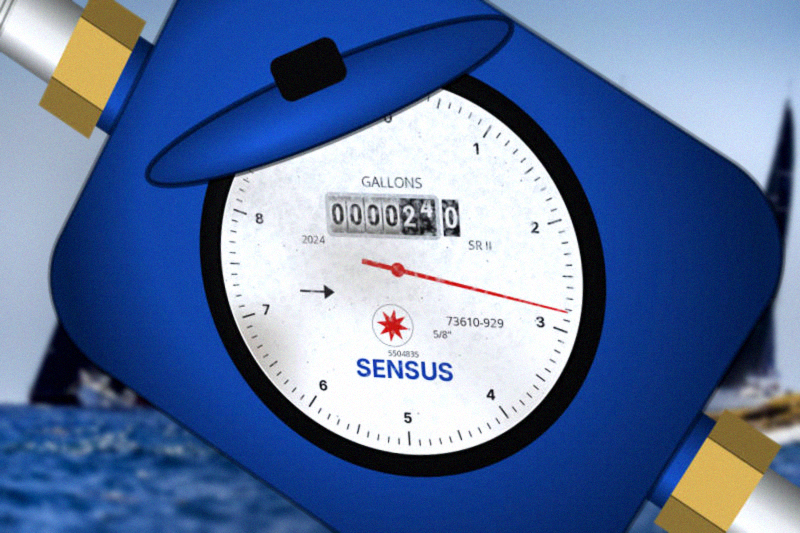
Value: value=242.8 unit=gal
